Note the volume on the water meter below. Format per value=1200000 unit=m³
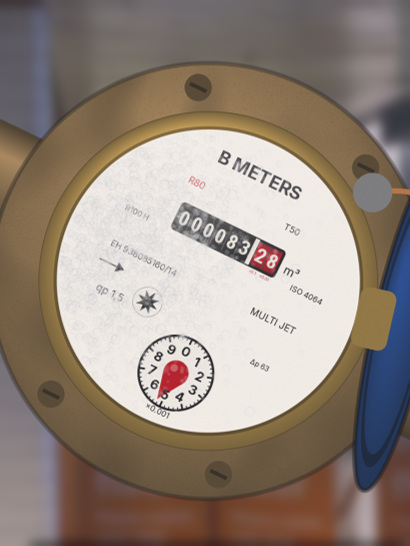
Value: value=83.285 unit=m³
